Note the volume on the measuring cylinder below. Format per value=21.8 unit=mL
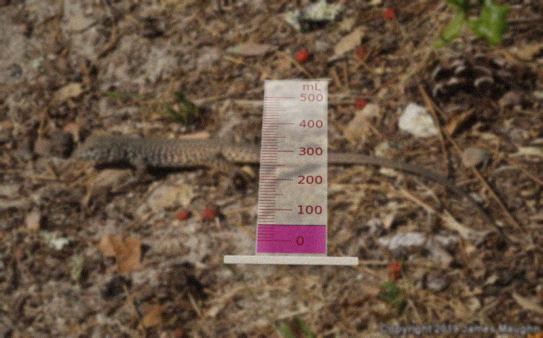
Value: value=50 unit=mL
